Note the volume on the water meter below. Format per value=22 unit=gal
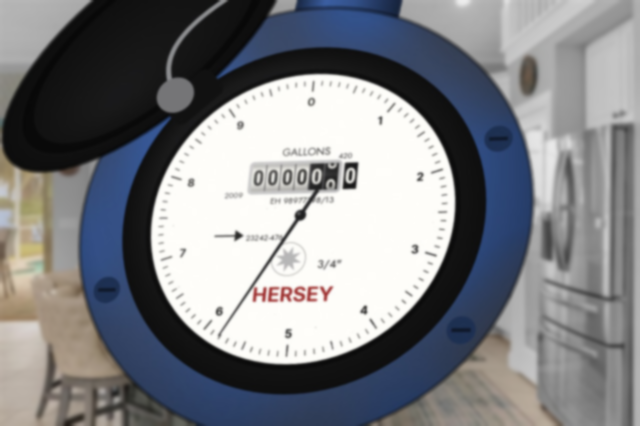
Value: value=85.8 unit=gal
